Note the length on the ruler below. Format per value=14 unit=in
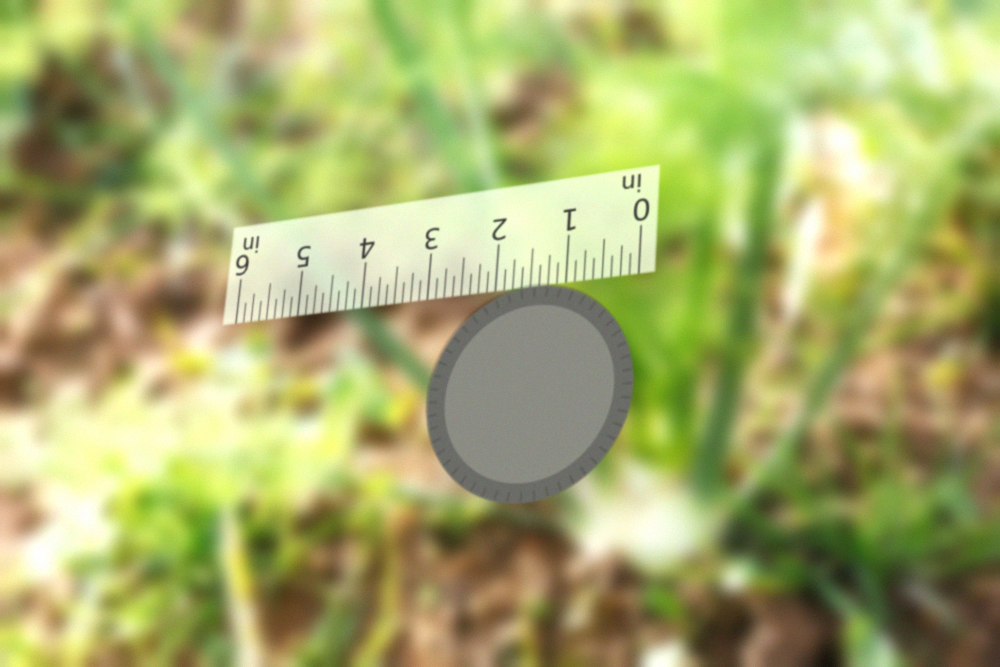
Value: value=2.875 unit=in
